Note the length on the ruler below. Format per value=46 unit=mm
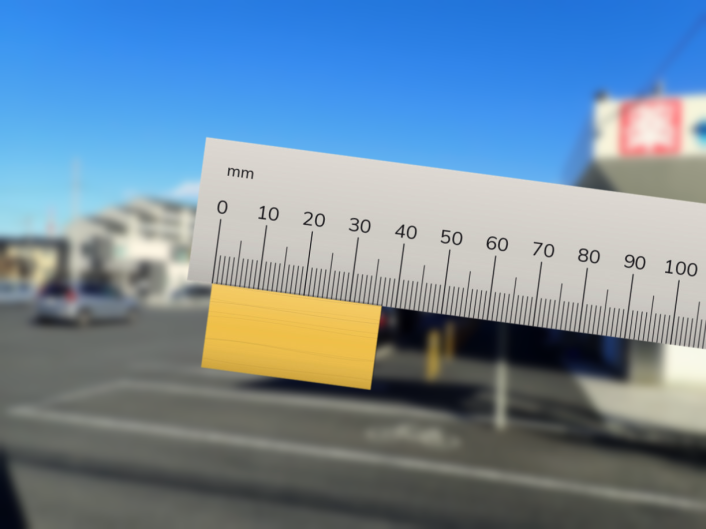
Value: value=37 unit=mm
